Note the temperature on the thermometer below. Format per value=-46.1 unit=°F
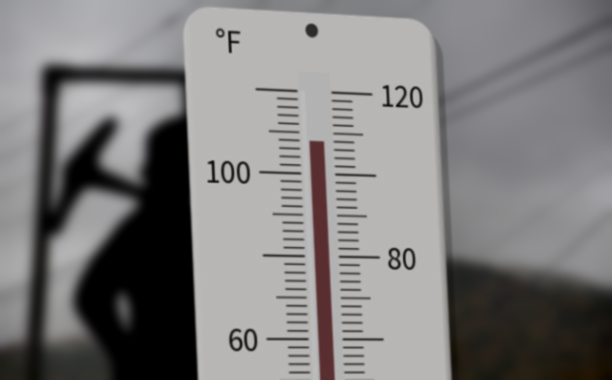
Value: value=108 unit=°F
